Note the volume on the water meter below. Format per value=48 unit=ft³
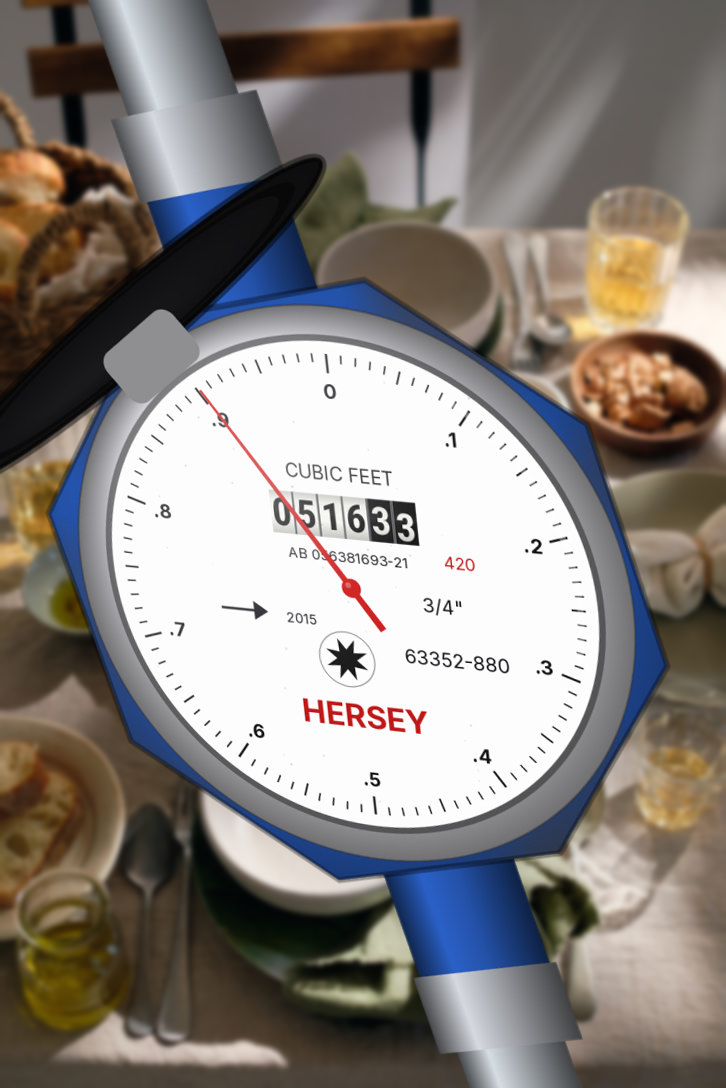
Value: value=51632.90 unit=ft³
